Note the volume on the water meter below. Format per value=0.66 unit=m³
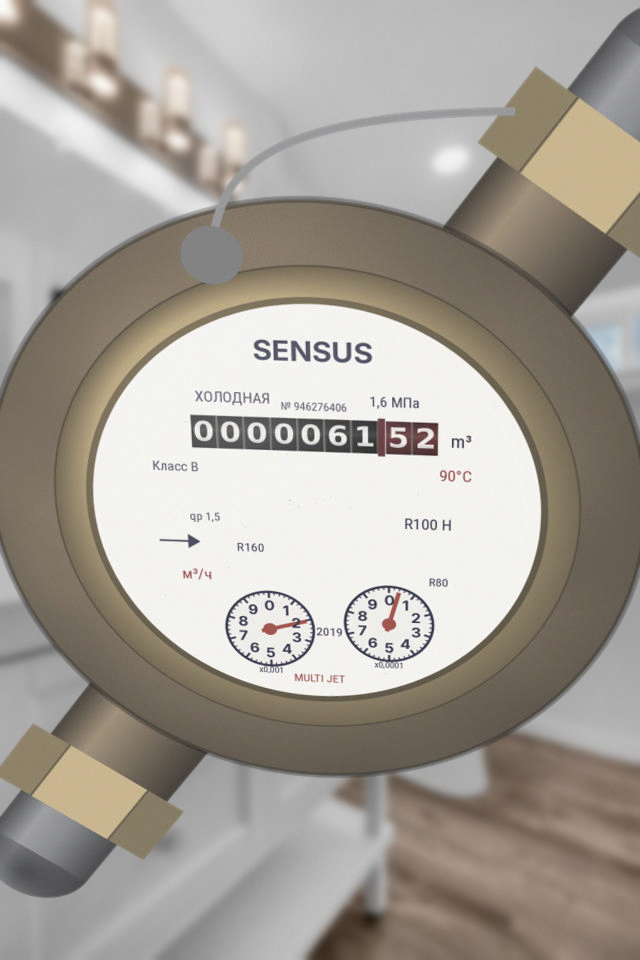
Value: value=61.5220 unit=m³
